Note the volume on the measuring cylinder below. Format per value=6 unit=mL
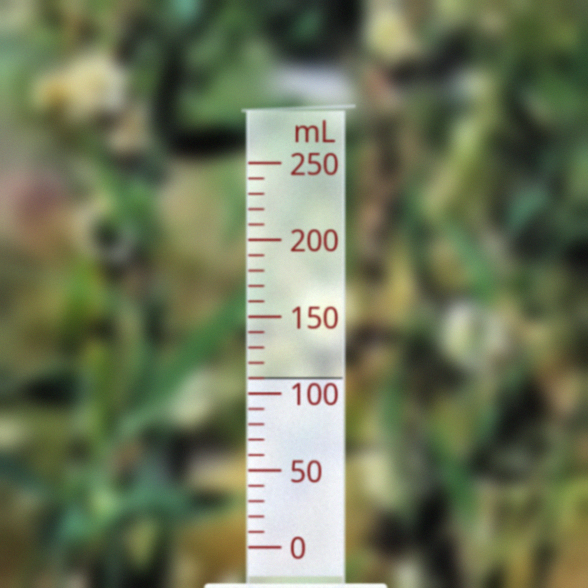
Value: value=110 unit=mL
